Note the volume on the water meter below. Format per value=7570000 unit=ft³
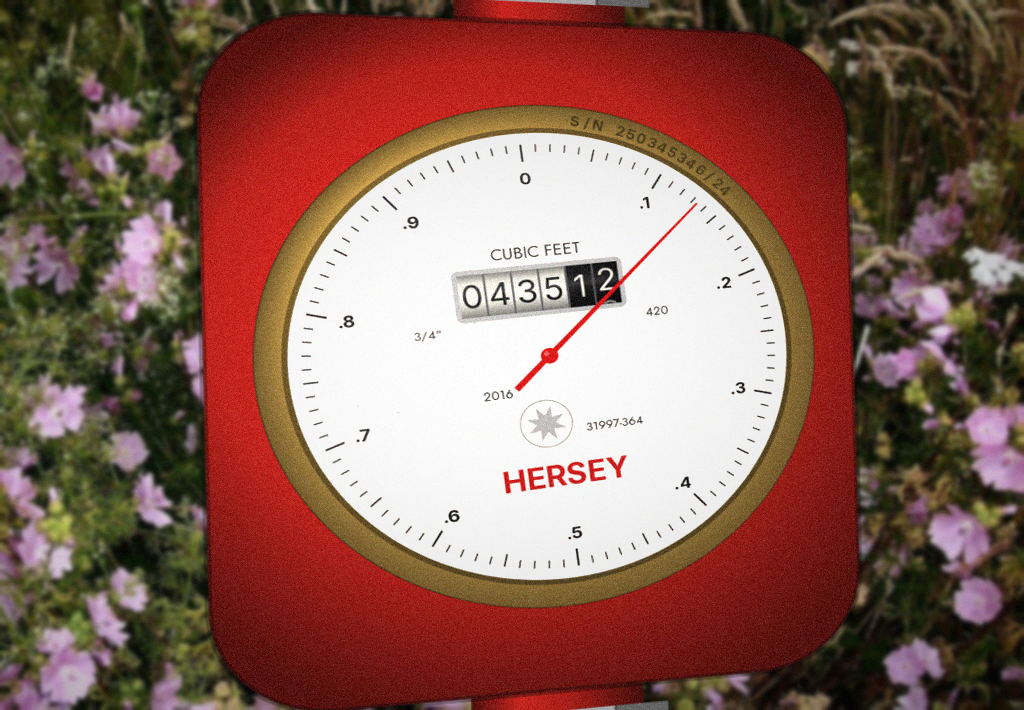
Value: value=43512.13 unit=ft³
